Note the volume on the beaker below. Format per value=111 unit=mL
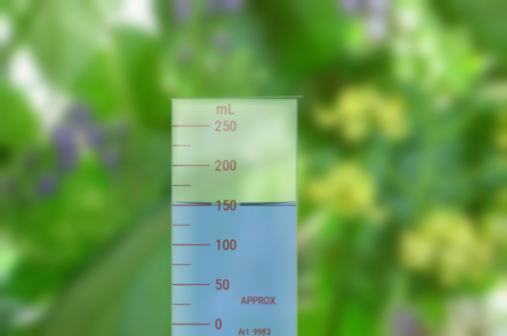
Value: value=150 unit=mL
